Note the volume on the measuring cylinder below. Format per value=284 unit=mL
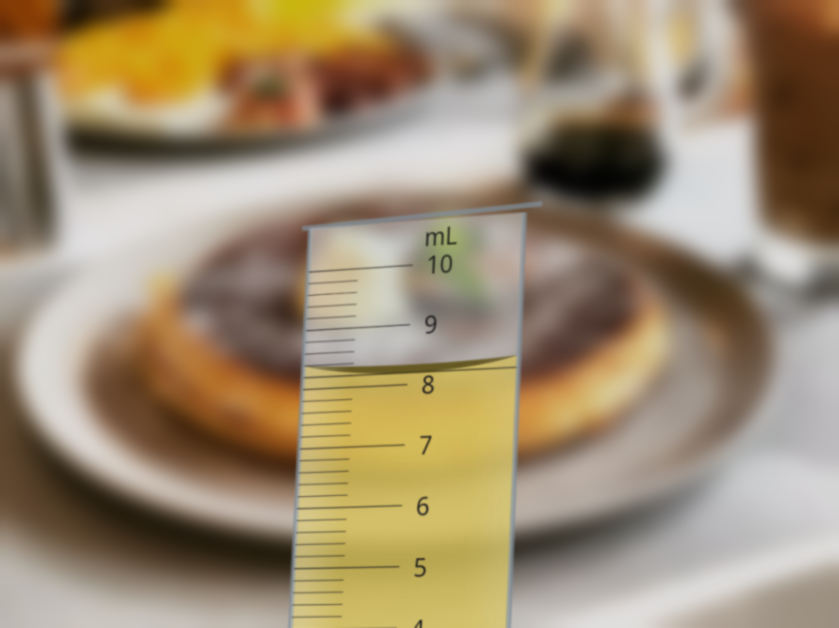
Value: value=8.2 unit=mL
